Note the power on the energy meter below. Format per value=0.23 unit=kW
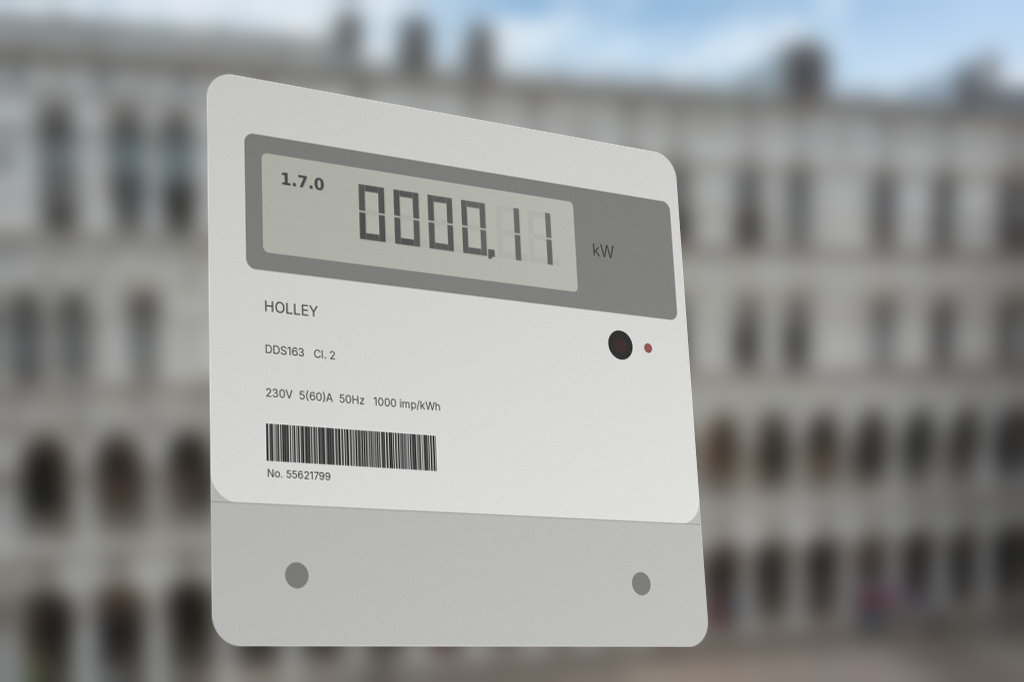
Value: value=0.11 unit=kW
